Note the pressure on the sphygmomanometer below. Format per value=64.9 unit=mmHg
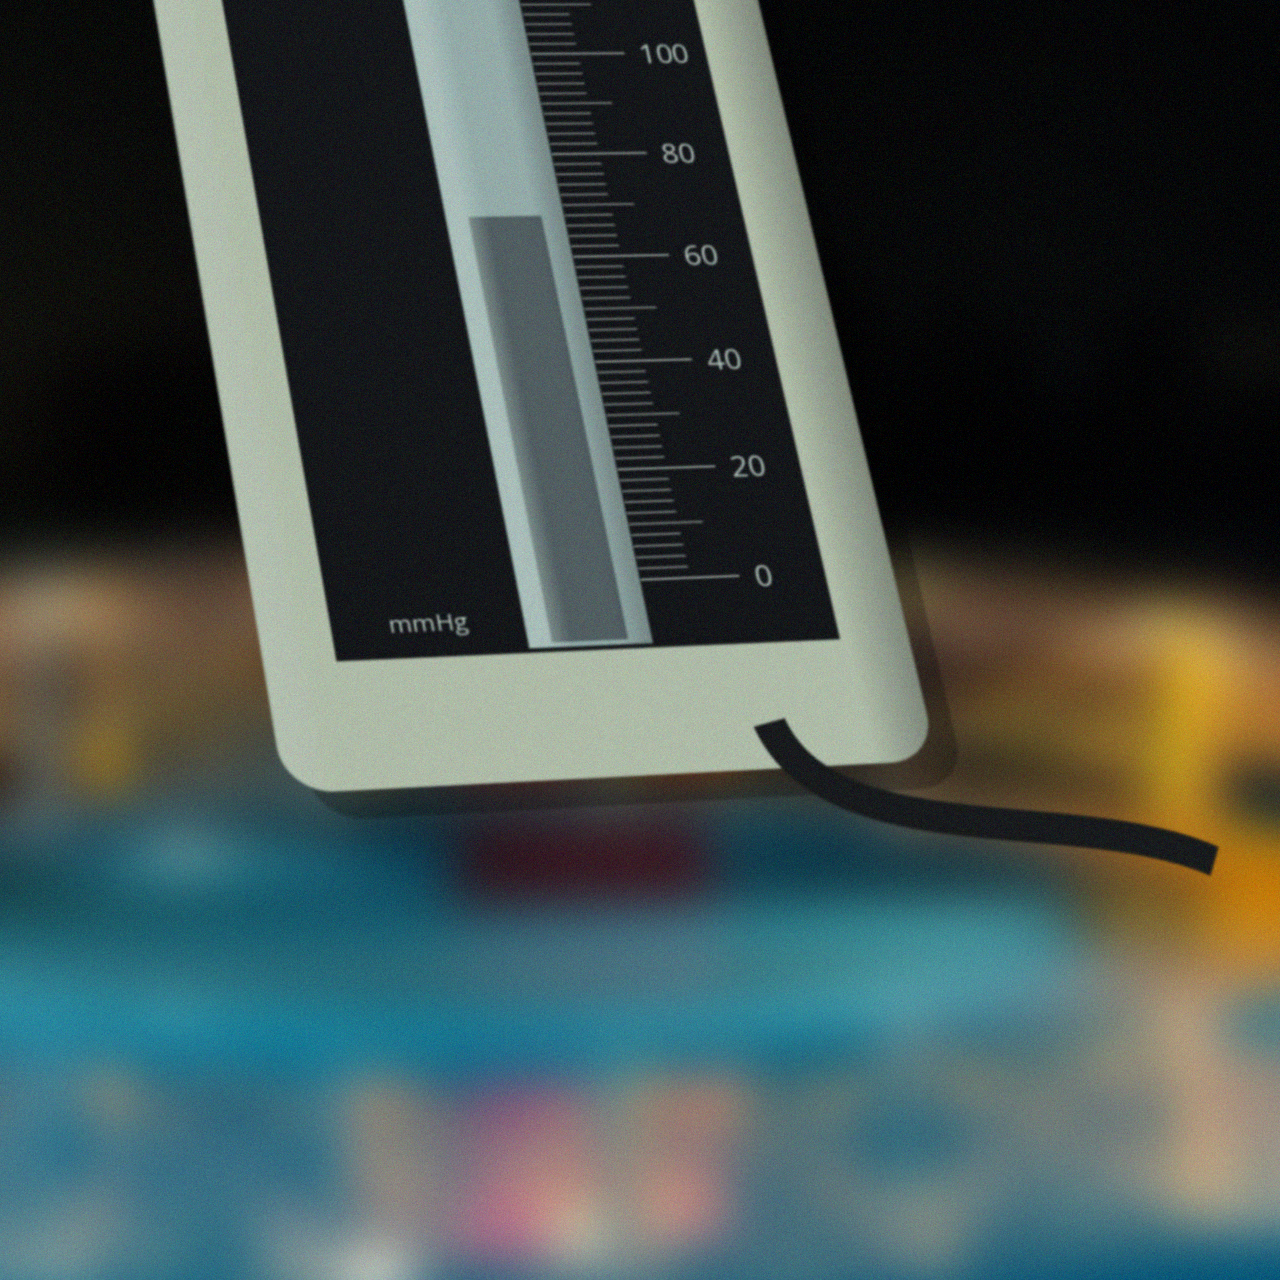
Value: value=68 unit=mmHg
